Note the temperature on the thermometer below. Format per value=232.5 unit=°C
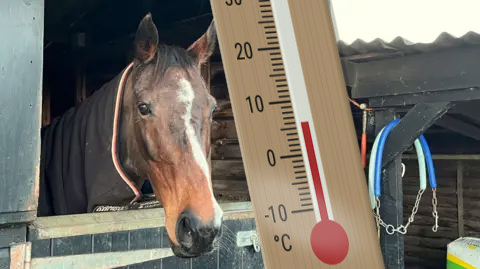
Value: value=6 unit=°C
